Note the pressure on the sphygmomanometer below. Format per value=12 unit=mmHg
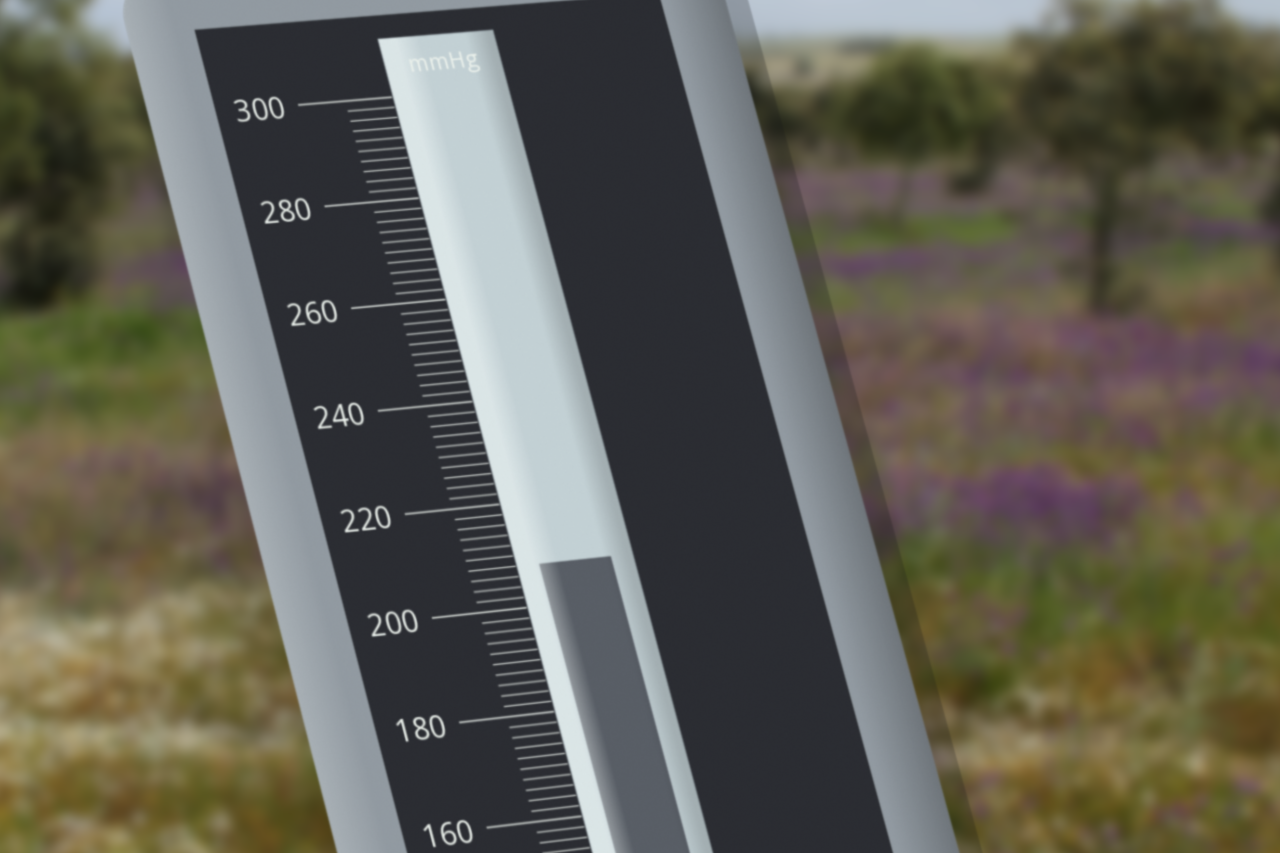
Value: value=208 unit=mmHg
